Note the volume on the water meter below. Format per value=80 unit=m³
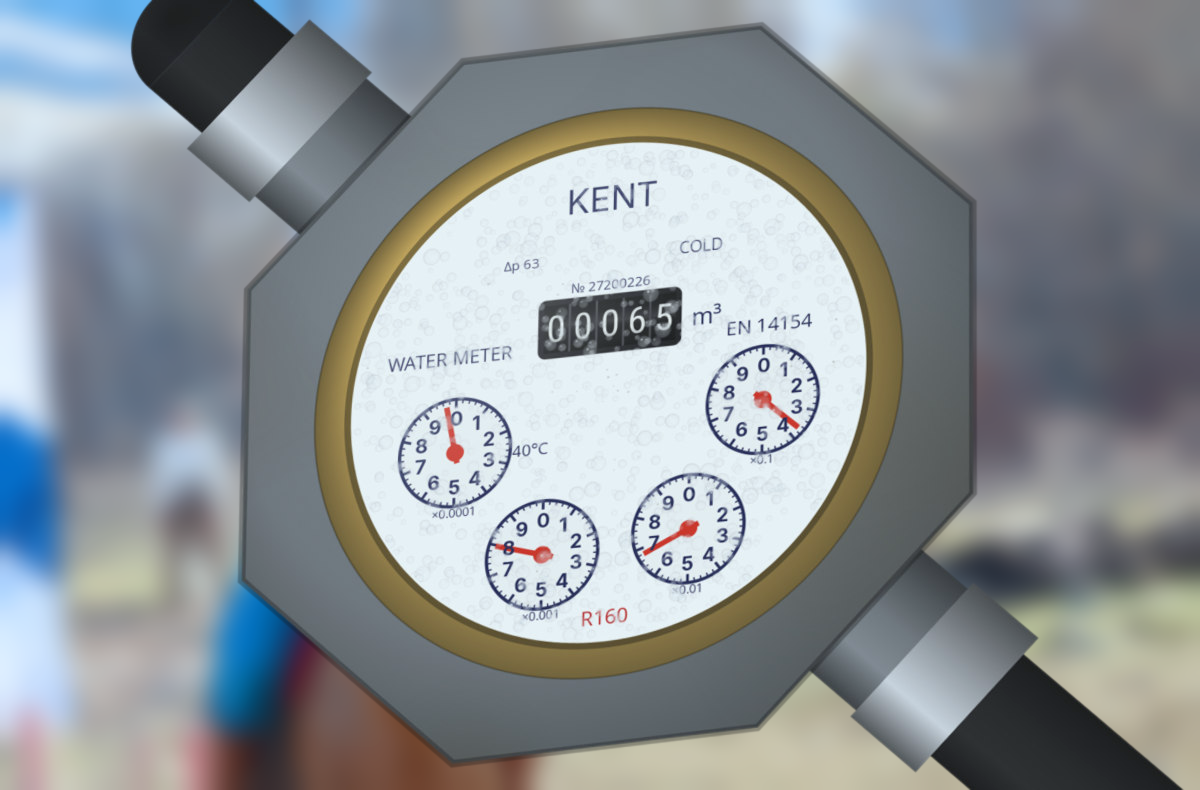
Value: value=65.3679 unit=m³
